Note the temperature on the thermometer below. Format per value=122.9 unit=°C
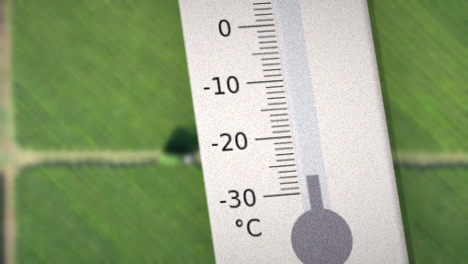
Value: value=-27 unit=°C
